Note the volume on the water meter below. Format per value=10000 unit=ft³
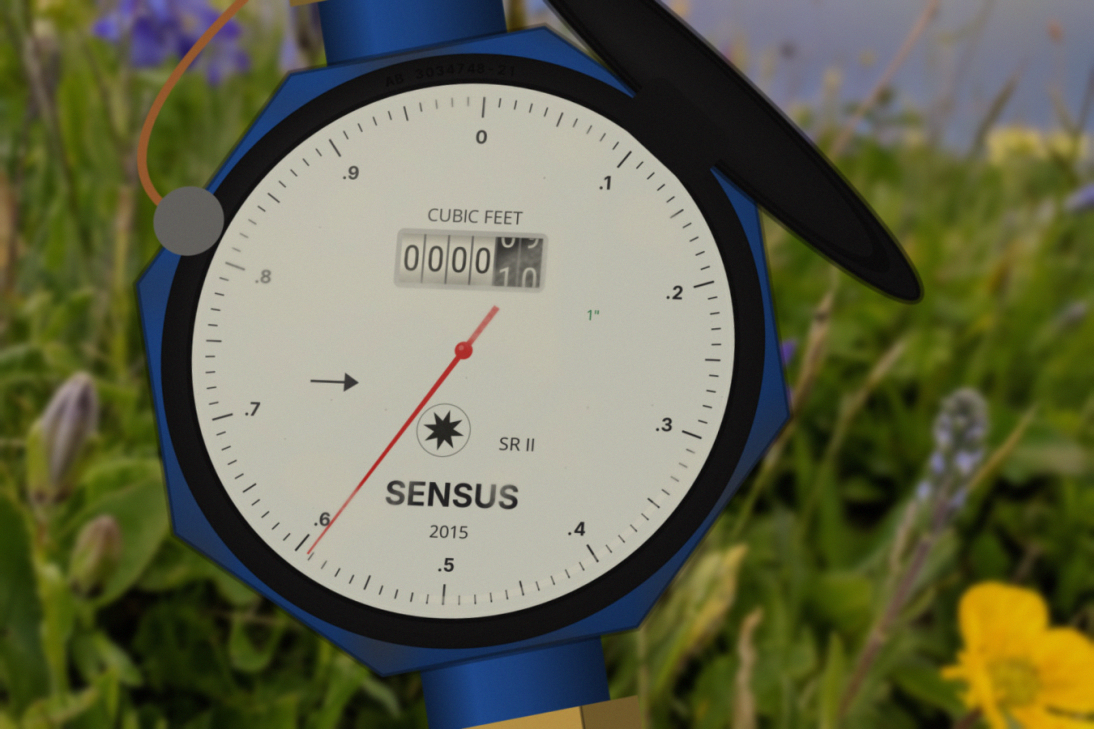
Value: value=9.59 unit=ft³
